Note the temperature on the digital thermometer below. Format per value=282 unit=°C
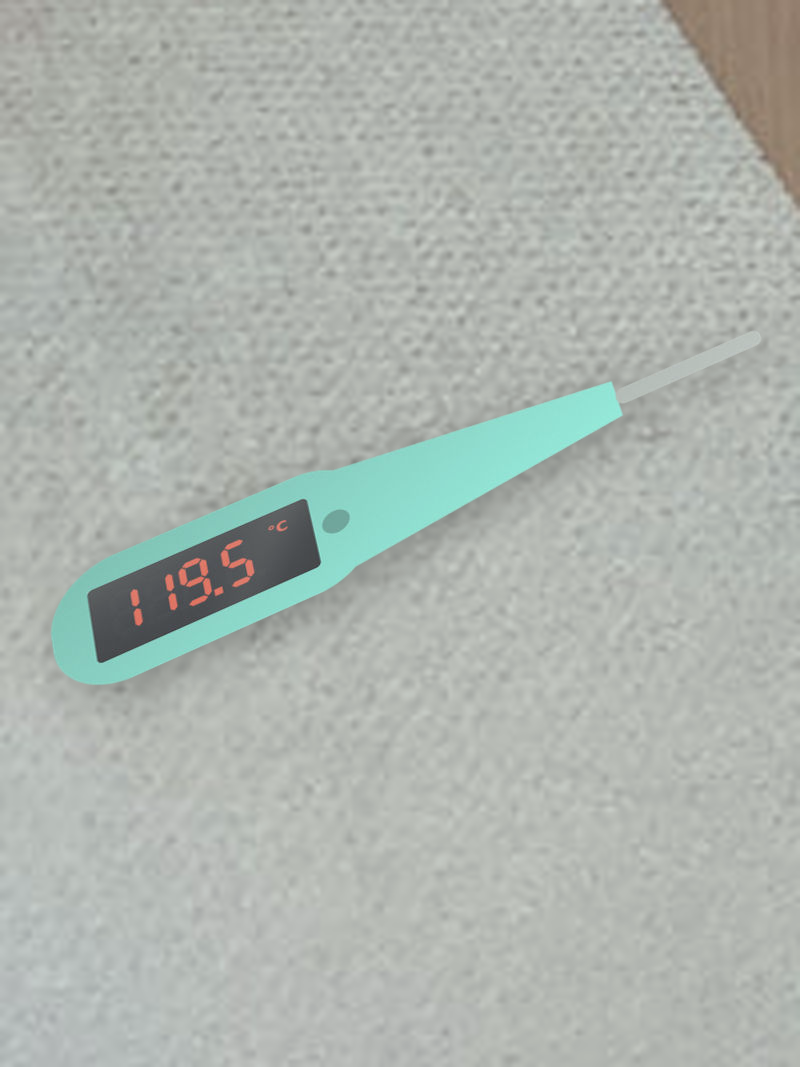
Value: value=119.5 unit=°C
